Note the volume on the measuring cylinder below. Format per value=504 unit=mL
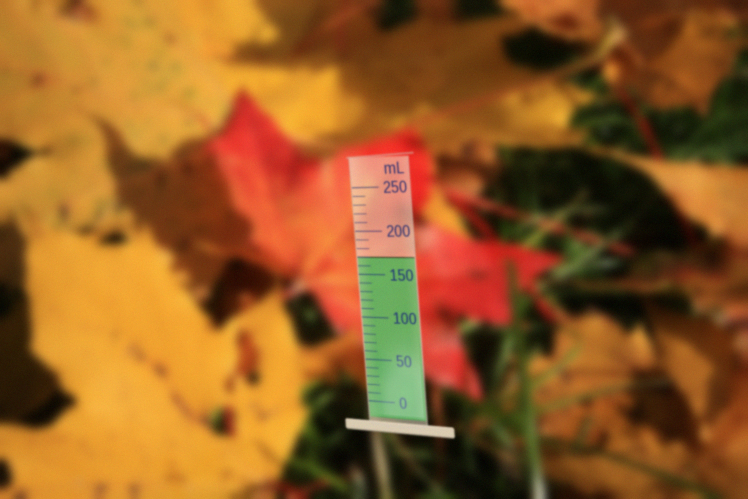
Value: value=170 unit=mL
